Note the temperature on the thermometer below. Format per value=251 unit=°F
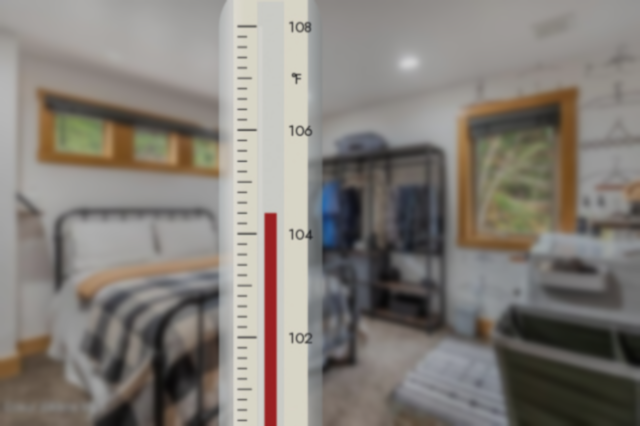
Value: value=104.4 unit=°F
